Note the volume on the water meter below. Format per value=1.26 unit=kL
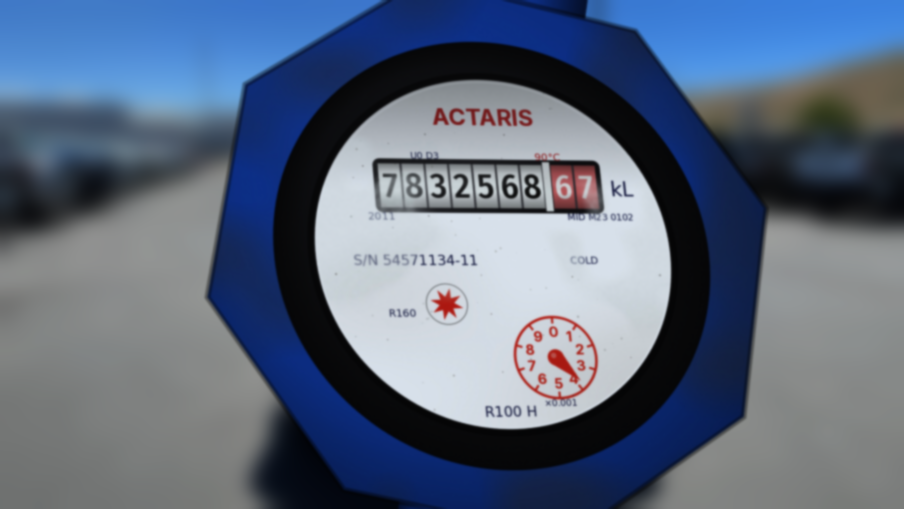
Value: value=7832568.673 unit=kL
